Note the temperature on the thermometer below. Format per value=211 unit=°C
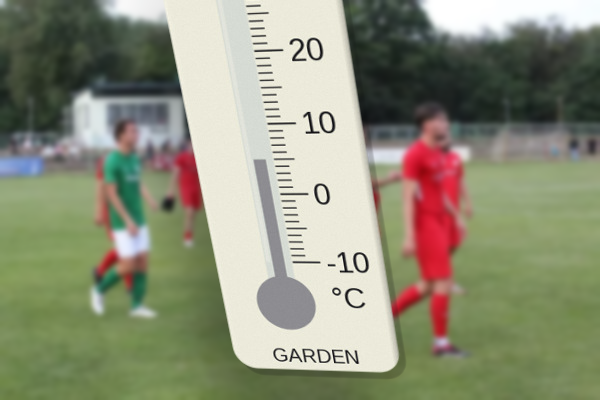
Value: value=5 unit=°C
